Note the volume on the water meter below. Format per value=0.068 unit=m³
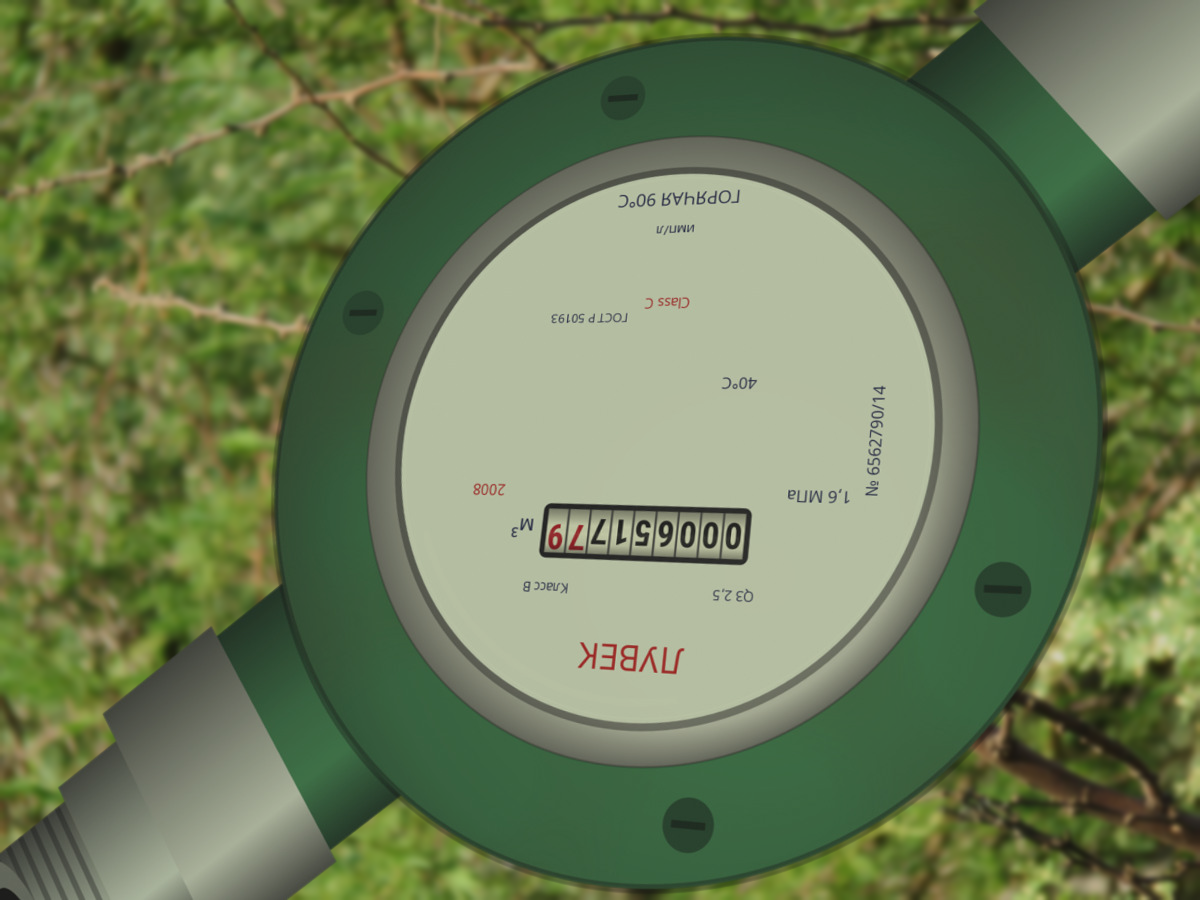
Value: value=6517.79 unit=m³
